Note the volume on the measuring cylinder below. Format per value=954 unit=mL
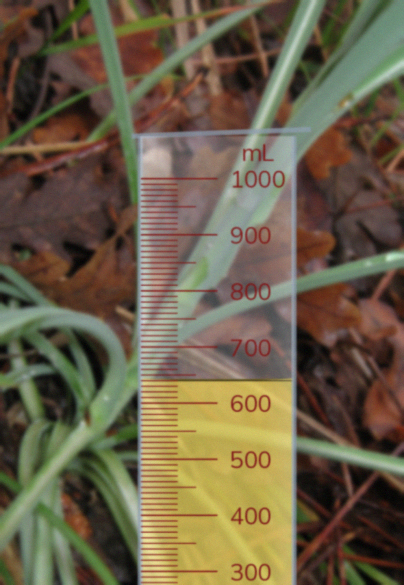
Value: value=640 unit=mL
